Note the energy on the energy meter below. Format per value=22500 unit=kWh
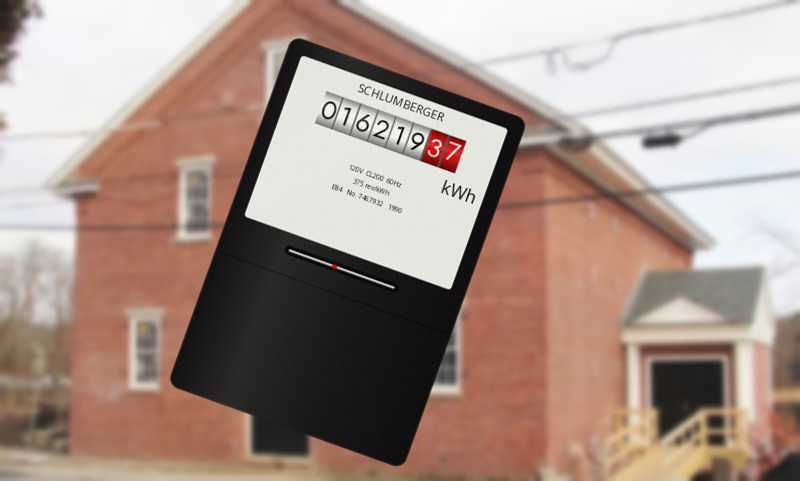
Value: value=16219.37 unit=kWh
